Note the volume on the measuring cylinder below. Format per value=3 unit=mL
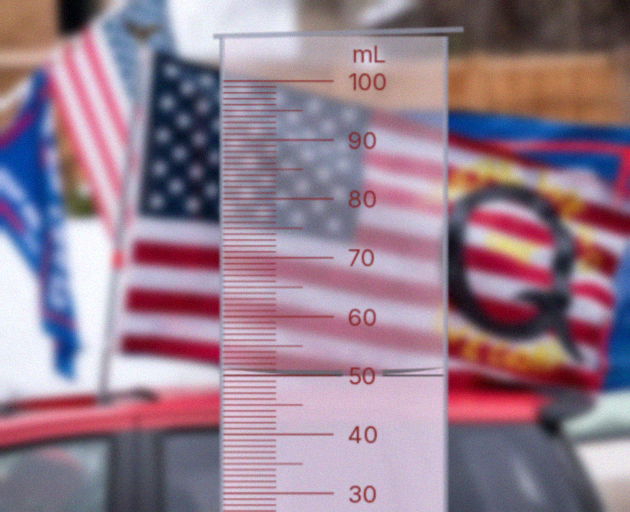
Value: value=50 unit=mL
